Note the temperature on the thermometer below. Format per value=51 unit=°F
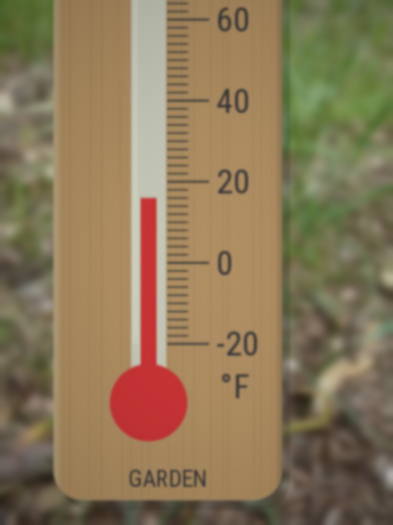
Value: value=16 unit=°F
